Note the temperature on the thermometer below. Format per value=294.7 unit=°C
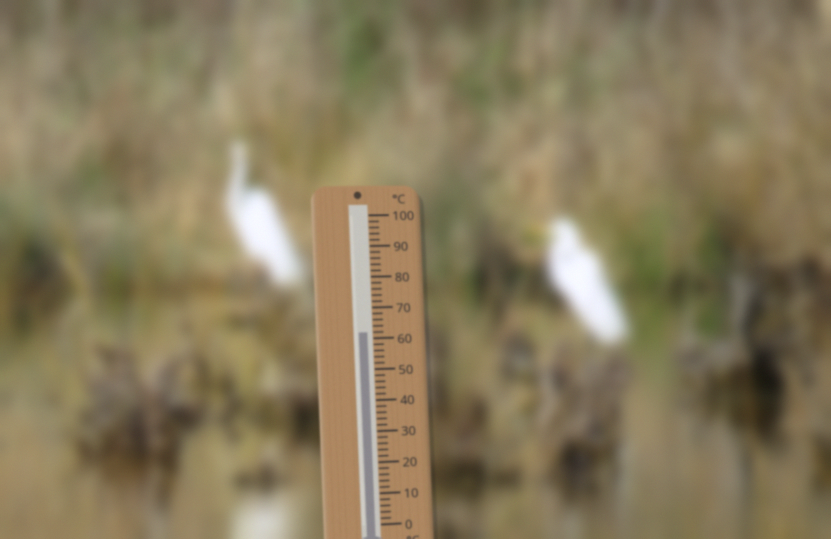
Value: value=62 unit=°C
